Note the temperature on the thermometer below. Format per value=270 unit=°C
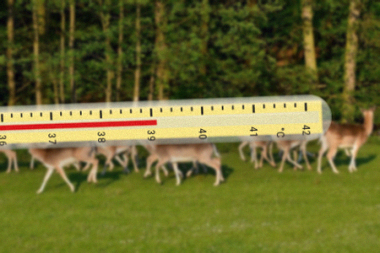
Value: value=39.1 unit=°C
